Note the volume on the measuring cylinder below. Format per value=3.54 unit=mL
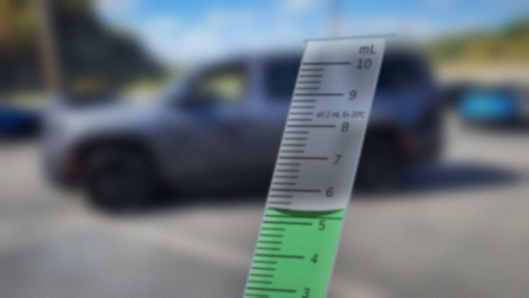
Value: value=5.2 unit=mL
